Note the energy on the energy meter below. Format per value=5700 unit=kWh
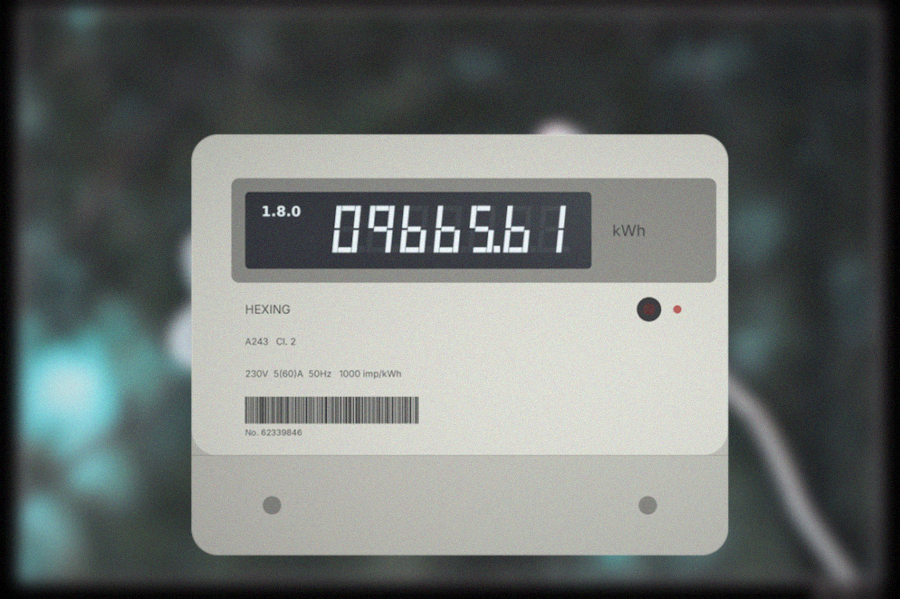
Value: value=9665.61 unit=kWh
